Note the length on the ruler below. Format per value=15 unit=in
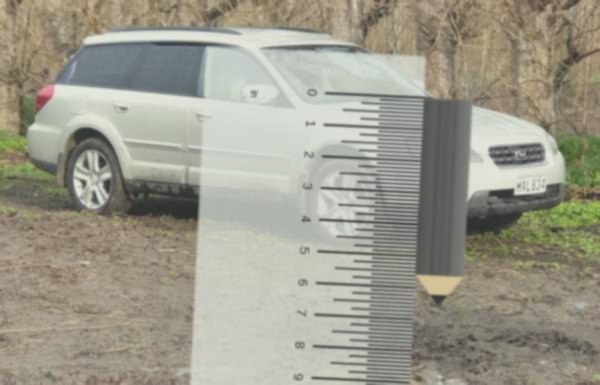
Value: value=6.5 unit=in
